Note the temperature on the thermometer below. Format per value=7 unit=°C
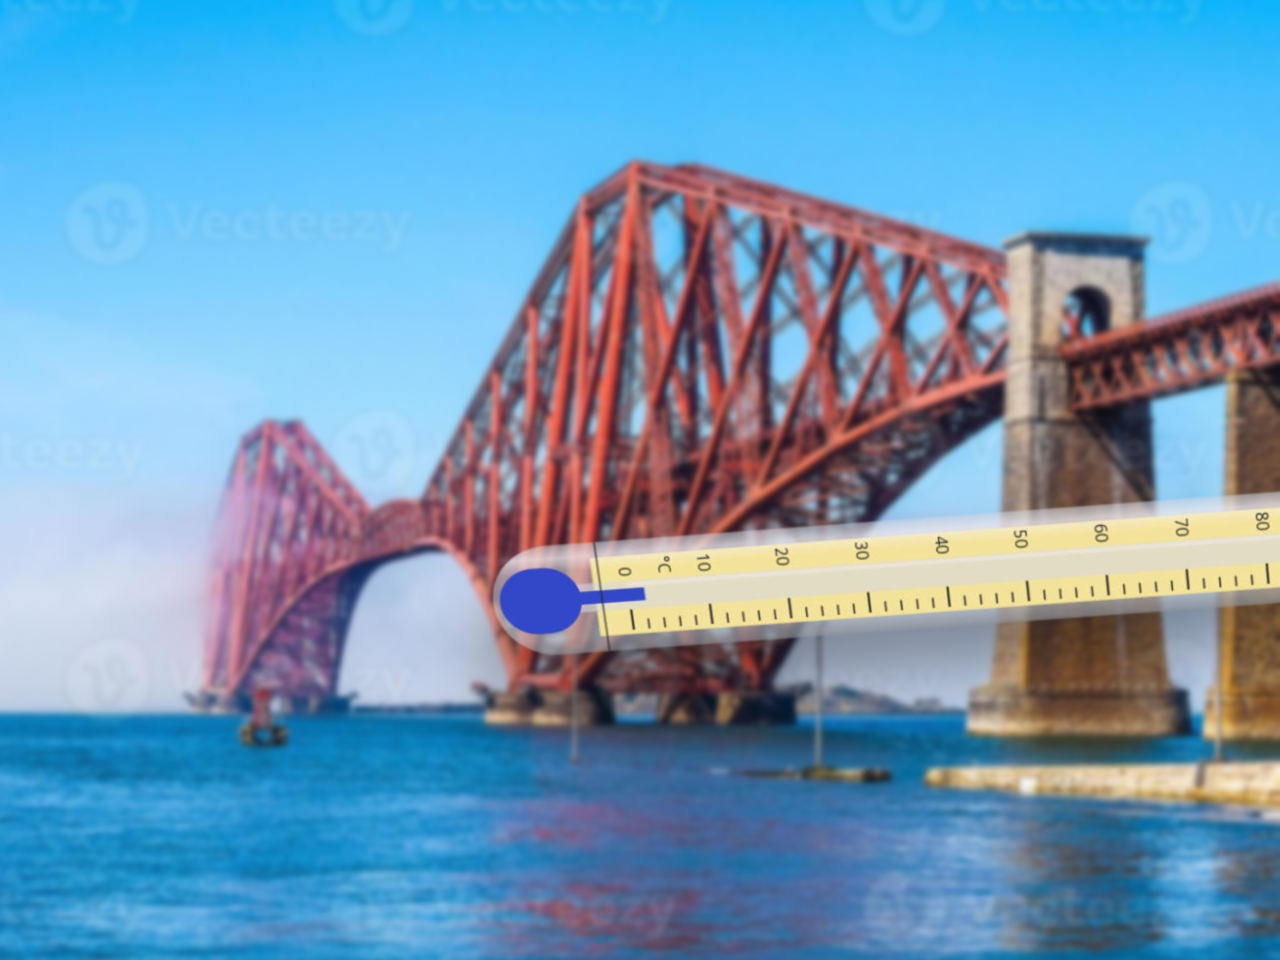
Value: value=2 unit=°C
